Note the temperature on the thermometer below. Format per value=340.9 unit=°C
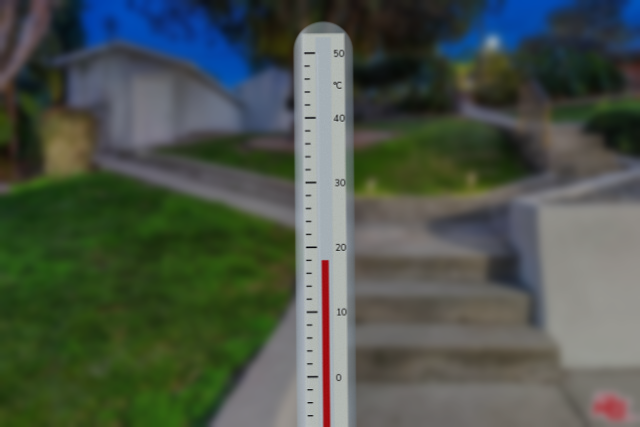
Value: value=18 unit=°C
